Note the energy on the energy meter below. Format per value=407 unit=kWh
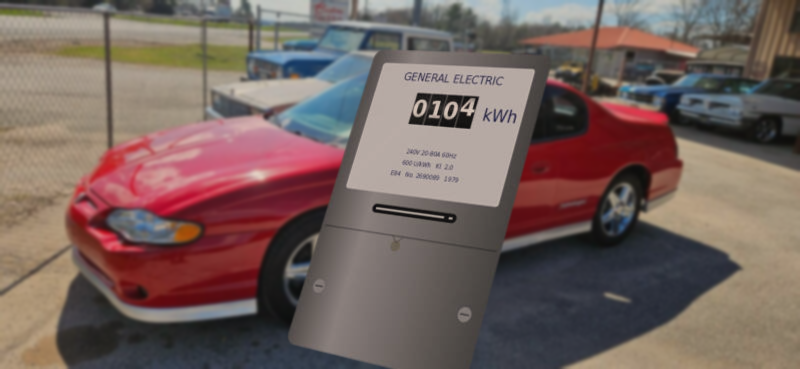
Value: value=104 unit=kWh
